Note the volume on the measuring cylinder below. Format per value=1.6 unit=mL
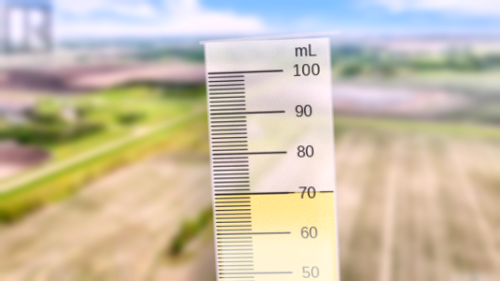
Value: value=70 unit=mL
